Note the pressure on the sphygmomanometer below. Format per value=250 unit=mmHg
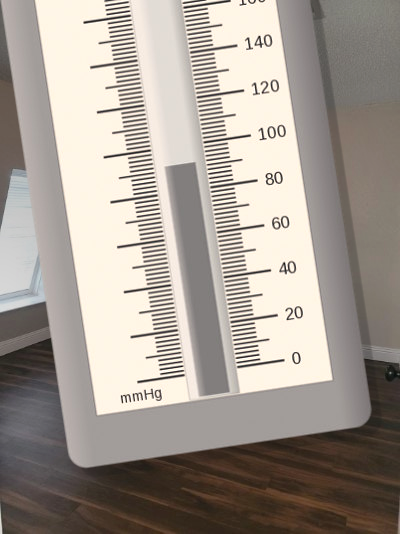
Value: value=92 unit=mmHg
